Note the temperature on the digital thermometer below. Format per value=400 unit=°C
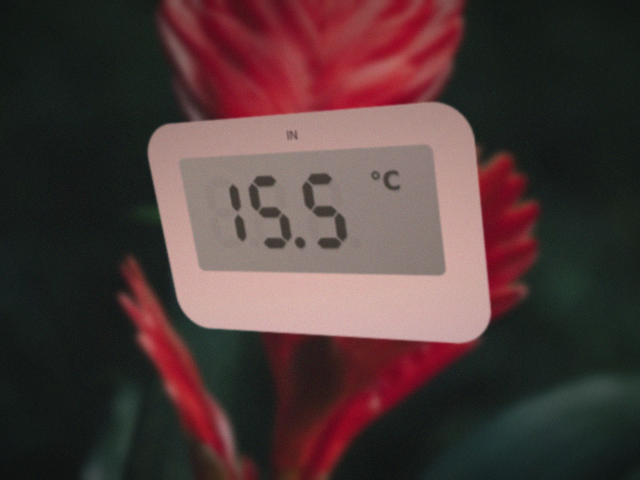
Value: value=15.5 unit=°C
